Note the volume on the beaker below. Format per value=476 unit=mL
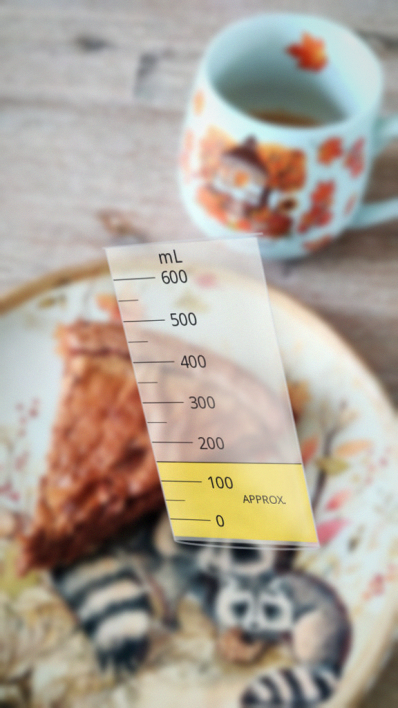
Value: value=150 unit=mL
